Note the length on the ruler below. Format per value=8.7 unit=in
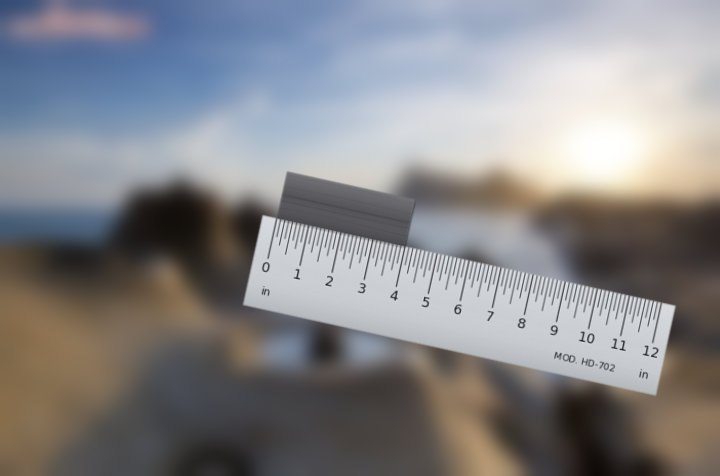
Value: value=4 unit=in
